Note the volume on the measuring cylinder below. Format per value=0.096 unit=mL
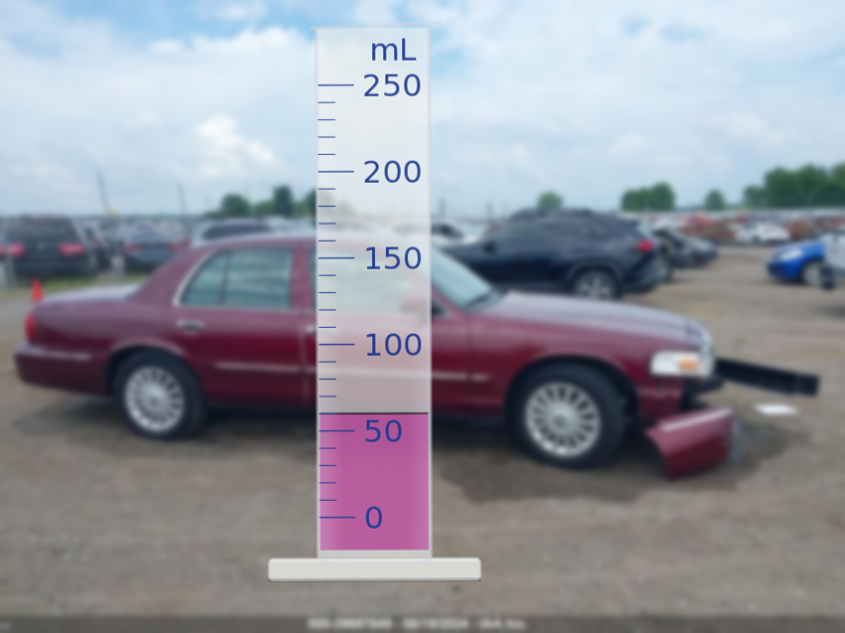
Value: value=60 unit=mL
